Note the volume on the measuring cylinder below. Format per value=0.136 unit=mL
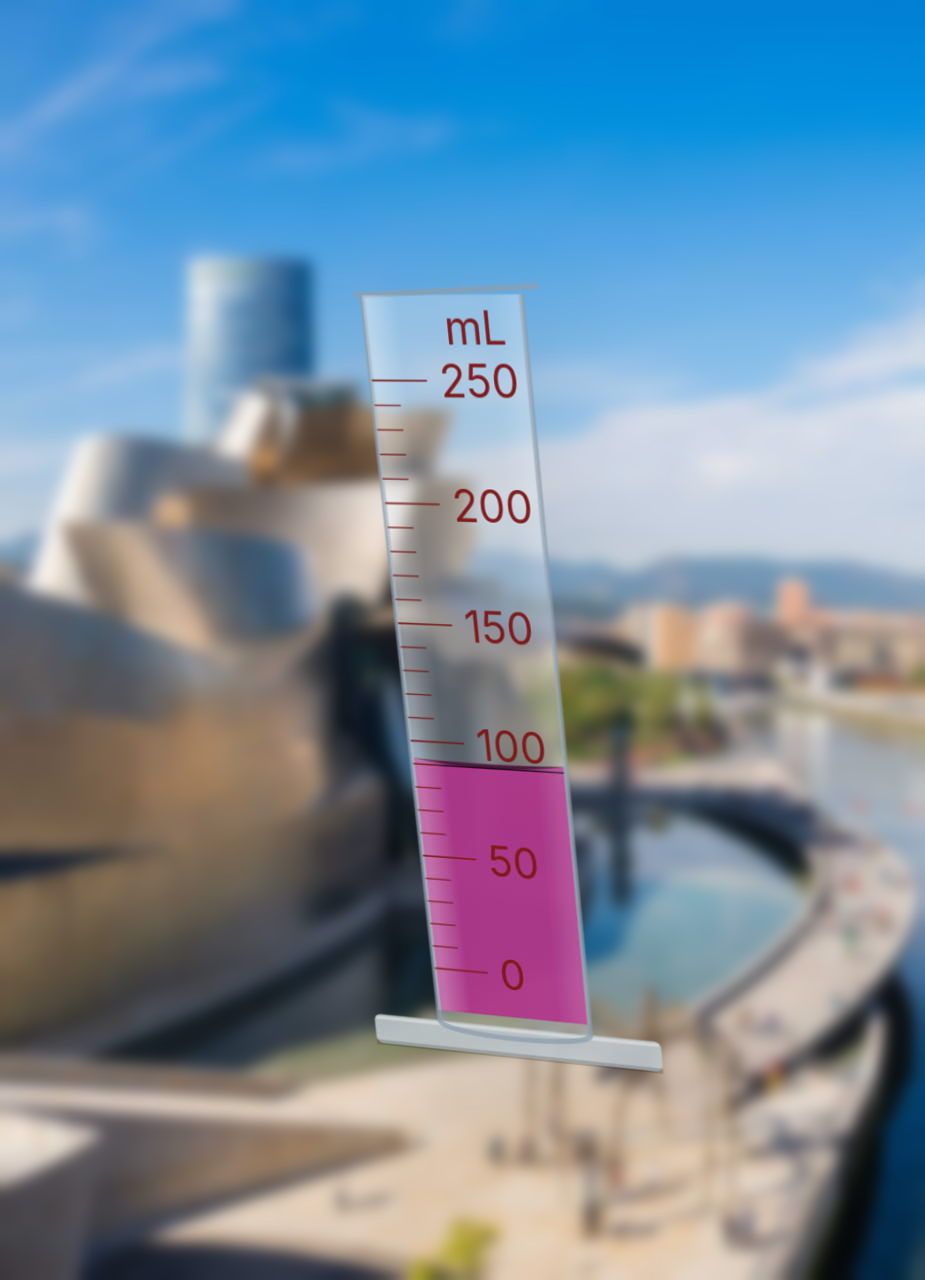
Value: value=90 unit=mL
